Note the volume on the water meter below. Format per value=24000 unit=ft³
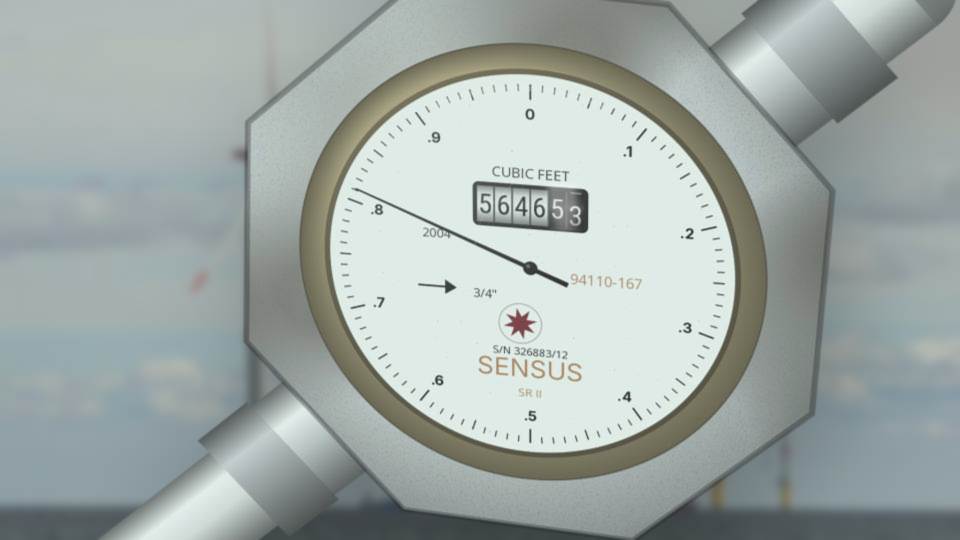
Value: value=564652.81 unit=ft³
